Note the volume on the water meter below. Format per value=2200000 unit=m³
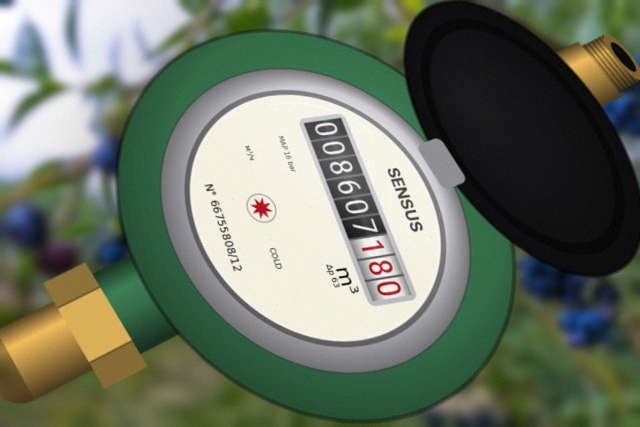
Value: value=8607.180 unit=m³
